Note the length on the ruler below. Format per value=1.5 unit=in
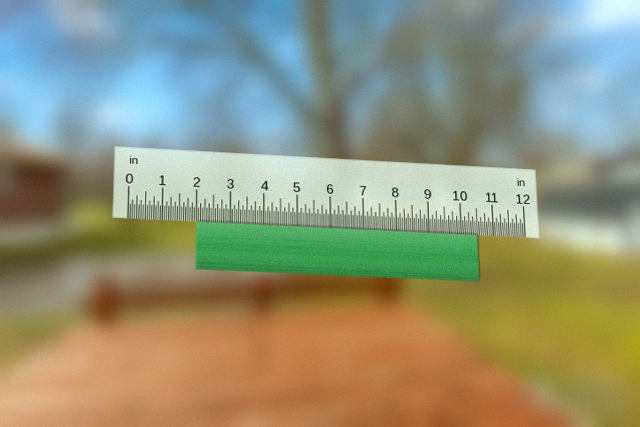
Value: value=8.5 unit=in
